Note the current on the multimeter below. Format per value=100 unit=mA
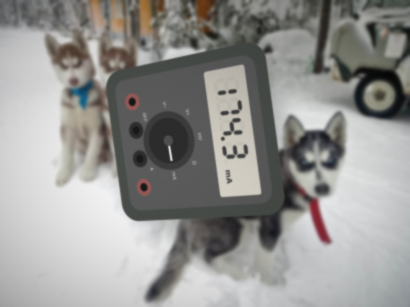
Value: value=174.3 unit=mA
